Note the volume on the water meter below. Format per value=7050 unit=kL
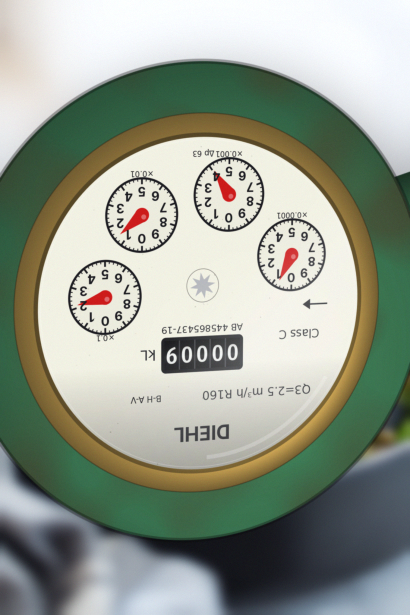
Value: value=9.2140 unit=kL
